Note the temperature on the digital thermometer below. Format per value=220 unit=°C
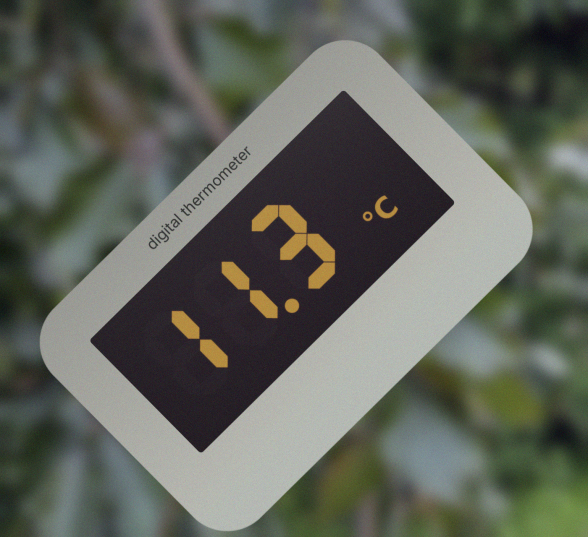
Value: value=11.3 unit=°C
